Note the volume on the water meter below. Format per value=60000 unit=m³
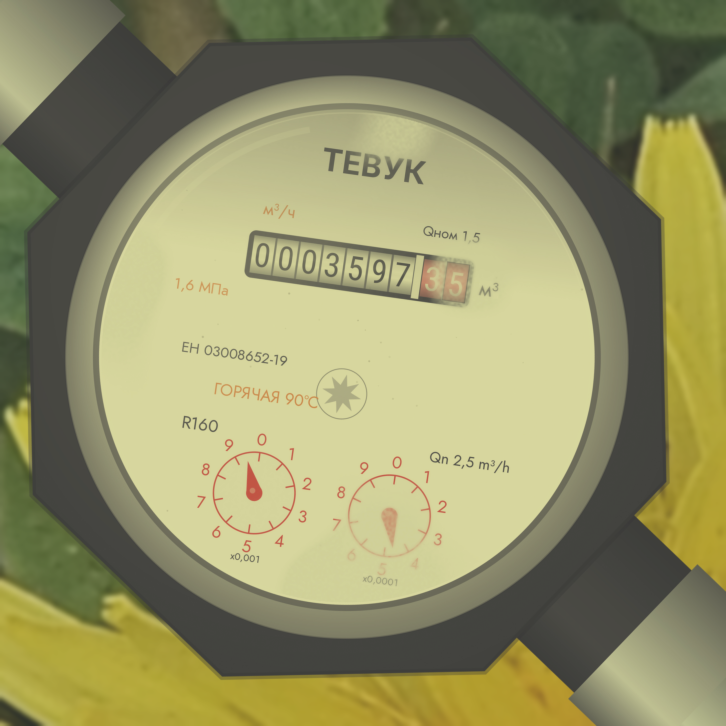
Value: value=3597.3494 unit=m³
